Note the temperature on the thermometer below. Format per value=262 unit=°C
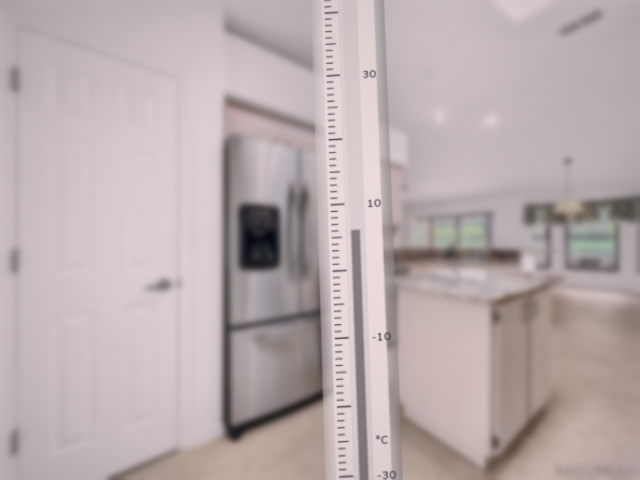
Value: value=6 unit=°C
